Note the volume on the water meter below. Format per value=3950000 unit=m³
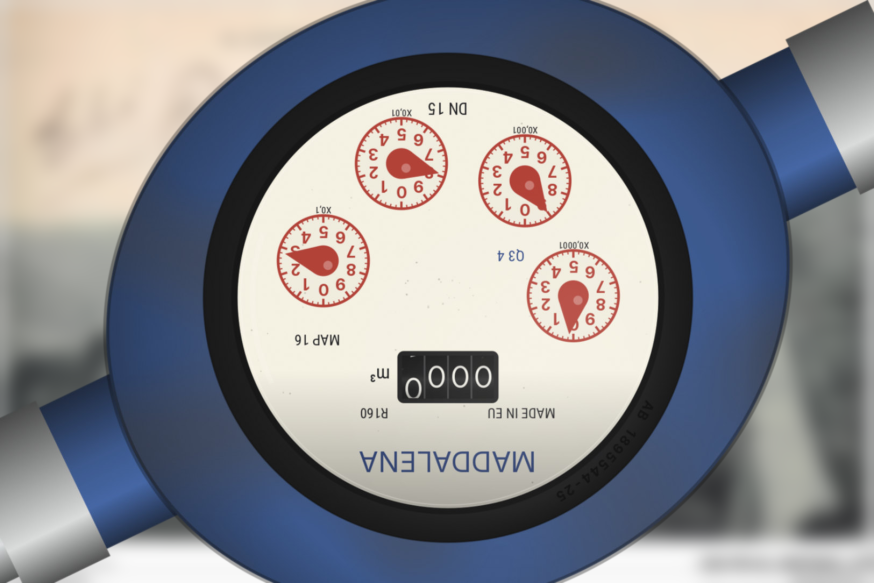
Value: value=0.2790 unit=m³
